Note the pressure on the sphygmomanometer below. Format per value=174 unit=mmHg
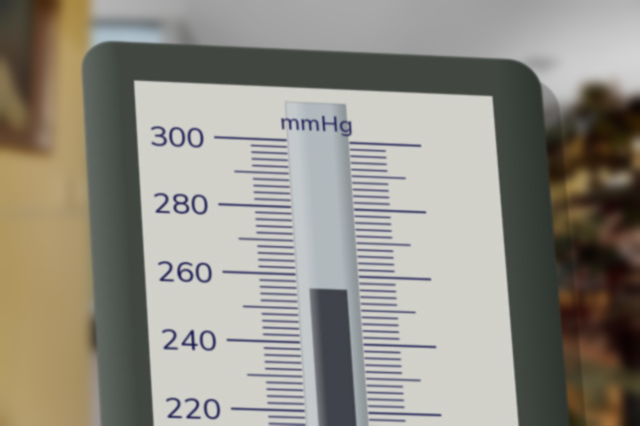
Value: value=256 unit=mmHg
